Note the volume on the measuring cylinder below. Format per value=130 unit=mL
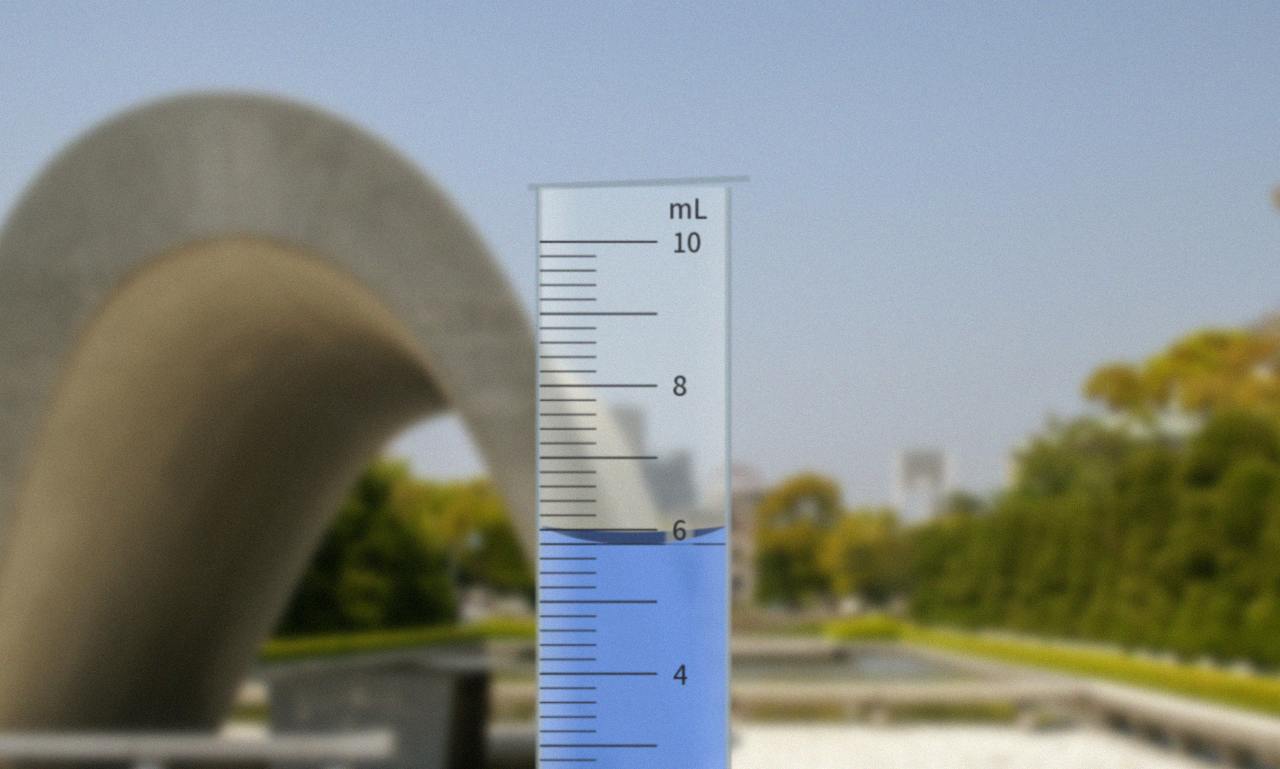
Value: value=5.8 unit=mL
